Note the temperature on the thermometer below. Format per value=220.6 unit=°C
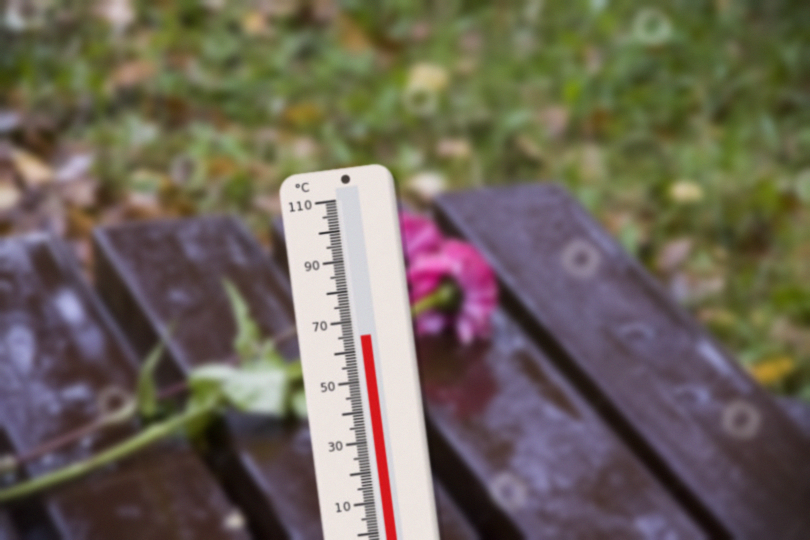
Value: value=65 unit=°C
